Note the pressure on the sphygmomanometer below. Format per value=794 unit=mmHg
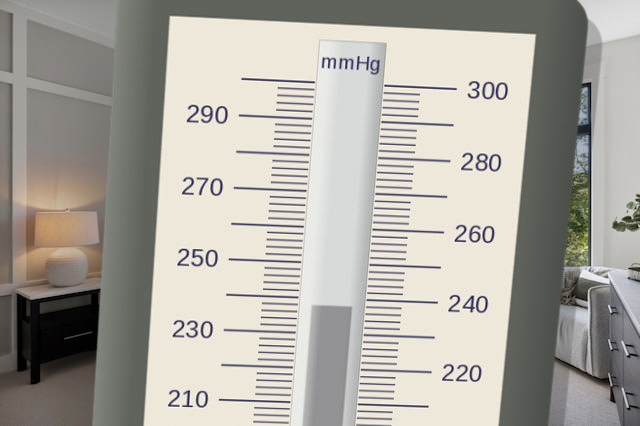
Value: value=238 unit=mmHg
